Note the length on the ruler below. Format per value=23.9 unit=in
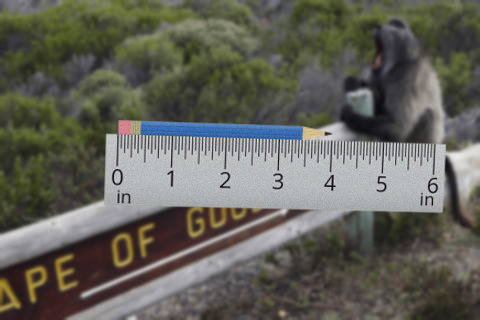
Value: value=4 unit=in
